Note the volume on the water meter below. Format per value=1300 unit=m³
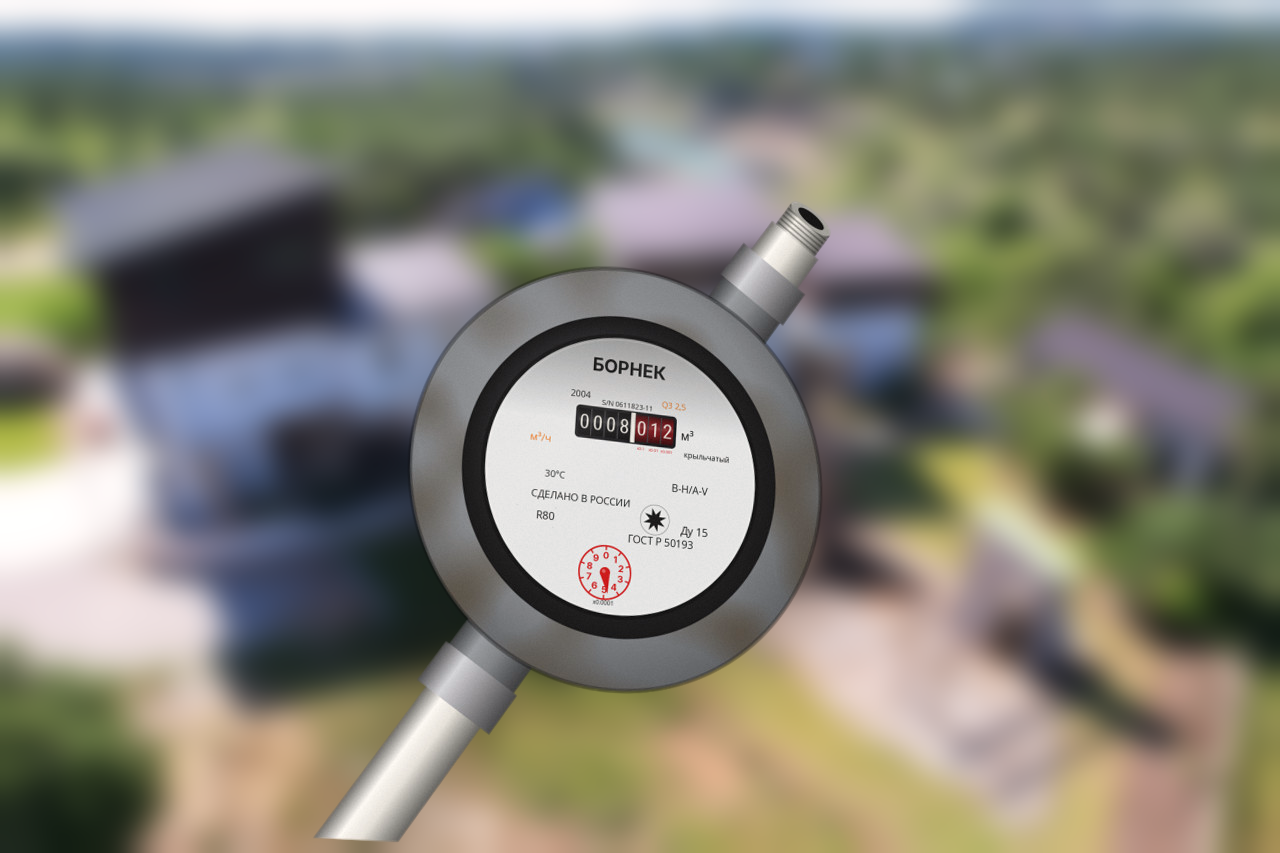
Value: value=8.0124 unit=m³
